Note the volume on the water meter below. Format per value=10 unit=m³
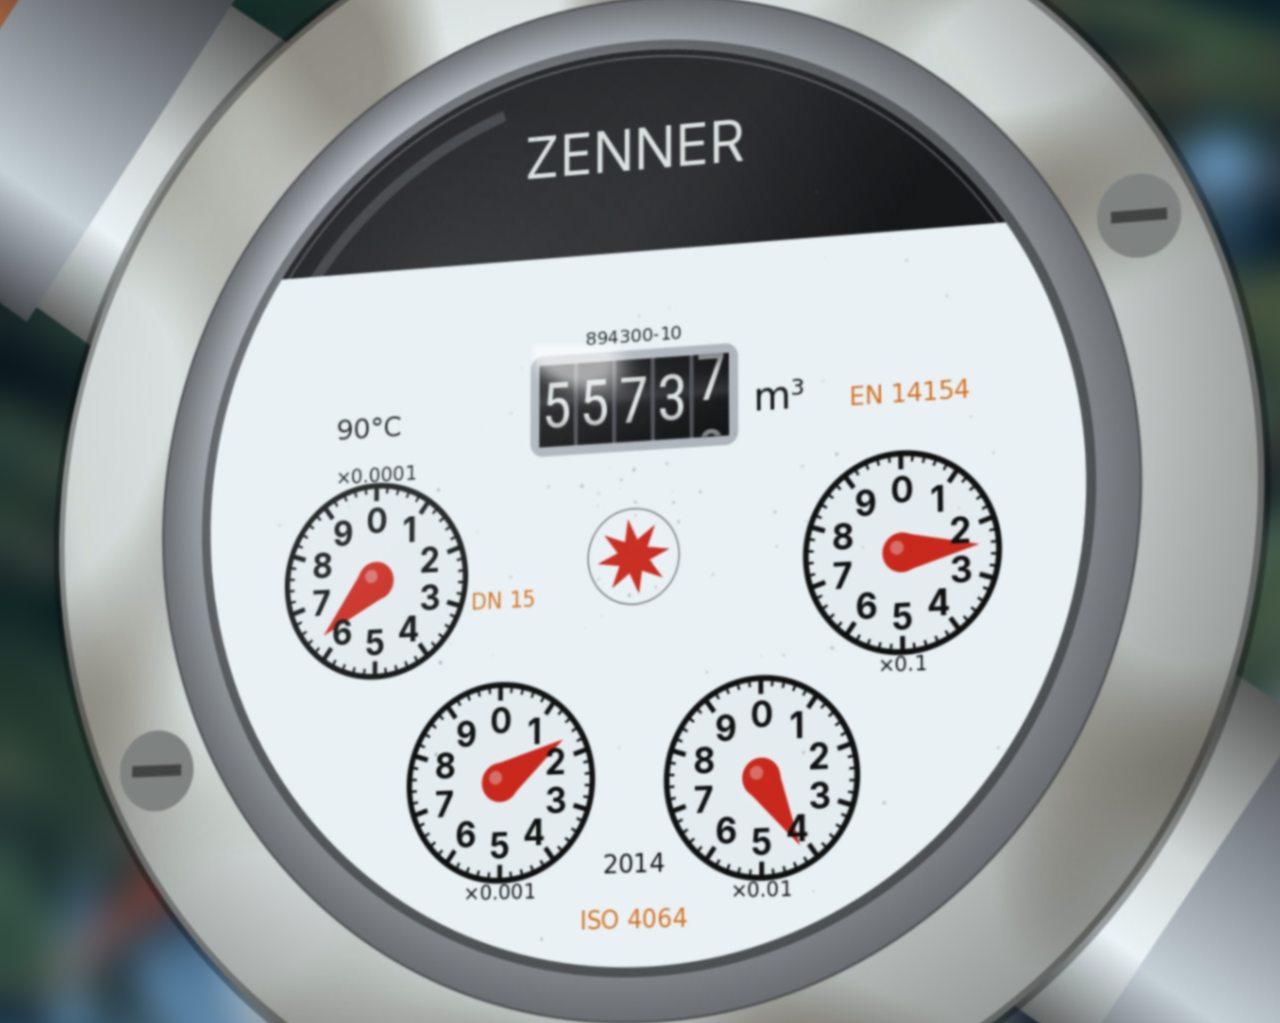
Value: value=55737.2416 unit=m³
